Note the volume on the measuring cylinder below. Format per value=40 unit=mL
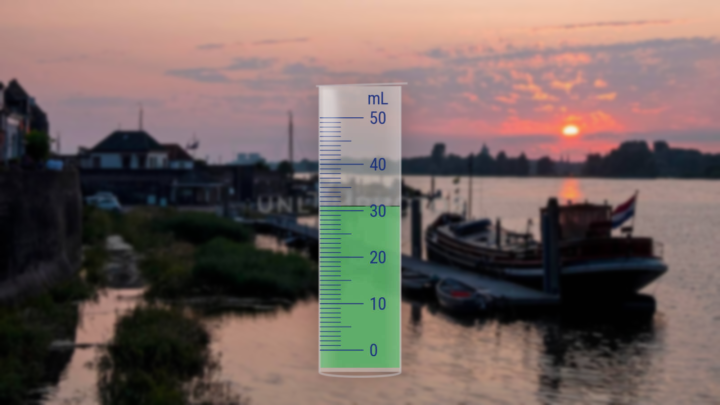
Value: value=31 unit=mL
